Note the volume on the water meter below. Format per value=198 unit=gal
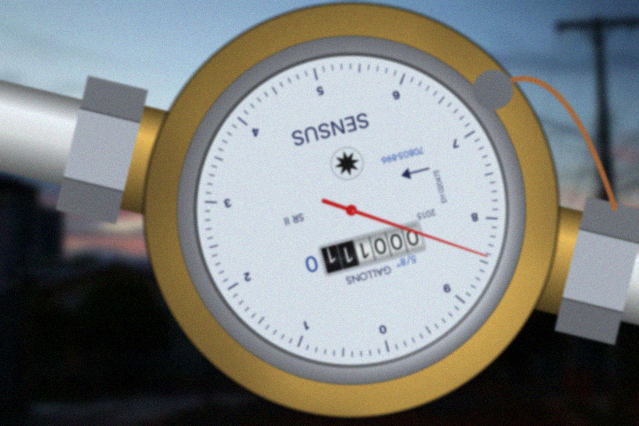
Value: value=1108.4 unit=gal
